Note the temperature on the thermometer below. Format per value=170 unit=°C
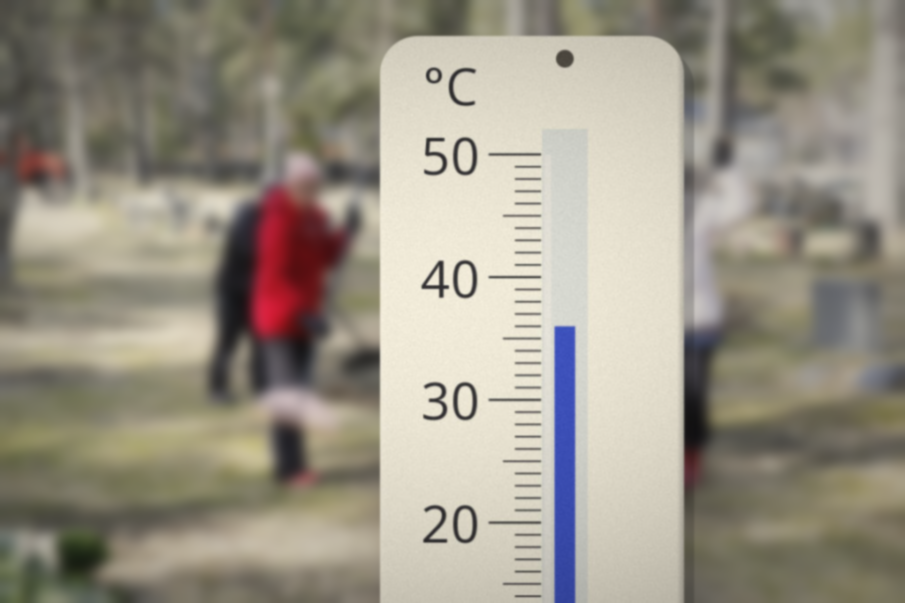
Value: value=36 unit=°C
